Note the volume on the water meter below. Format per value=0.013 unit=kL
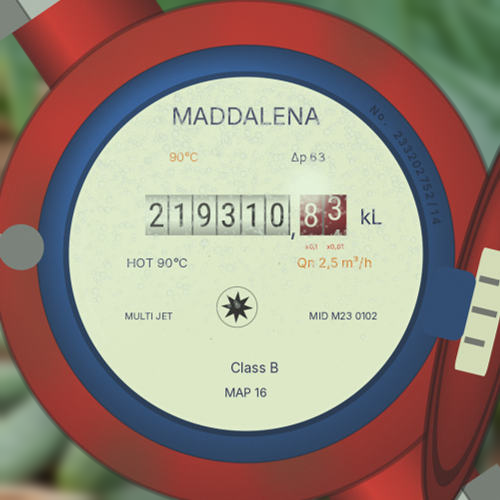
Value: value=219310.83 unit=kL
